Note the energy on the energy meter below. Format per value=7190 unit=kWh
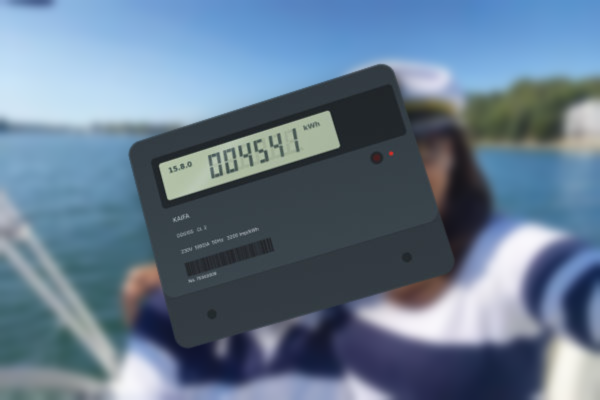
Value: value=4541 unit=kWh
